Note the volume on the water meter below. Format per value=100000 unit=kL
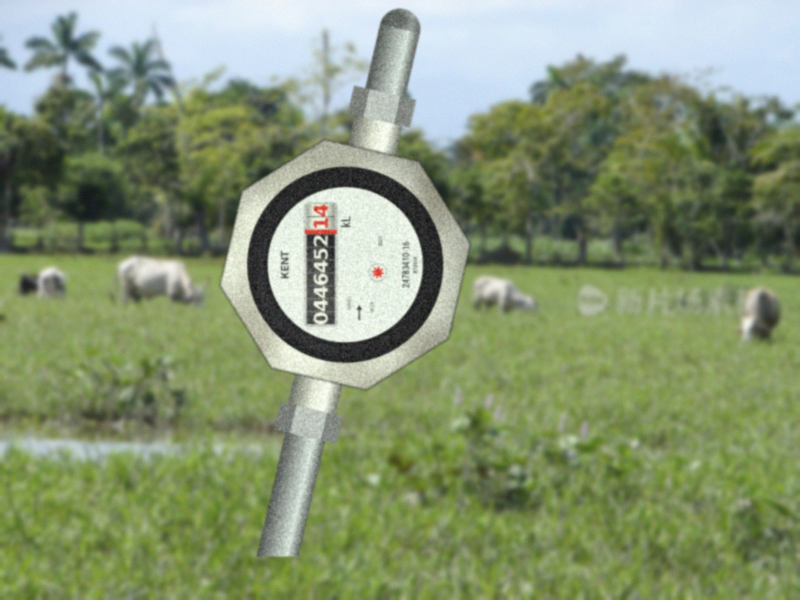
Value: value=446452.14 unit=kL
